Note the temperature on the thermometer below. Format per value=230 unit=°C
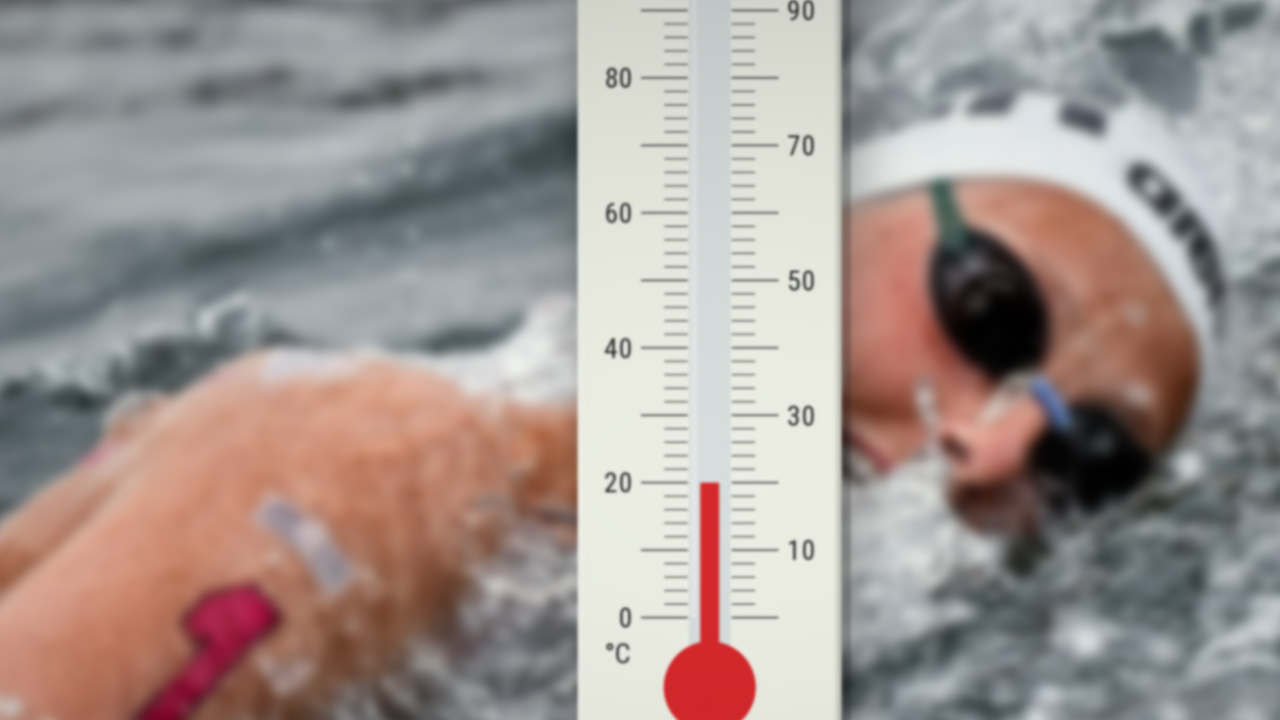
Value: value=20 unit=°C
